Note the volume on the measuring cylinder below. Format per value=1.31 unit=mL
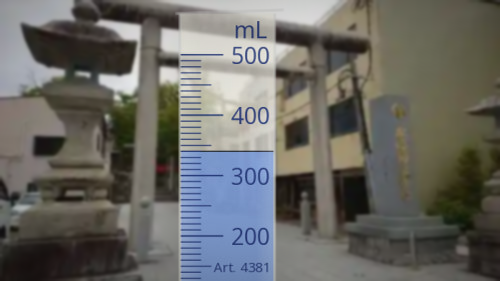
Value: value=340 unit=mL
